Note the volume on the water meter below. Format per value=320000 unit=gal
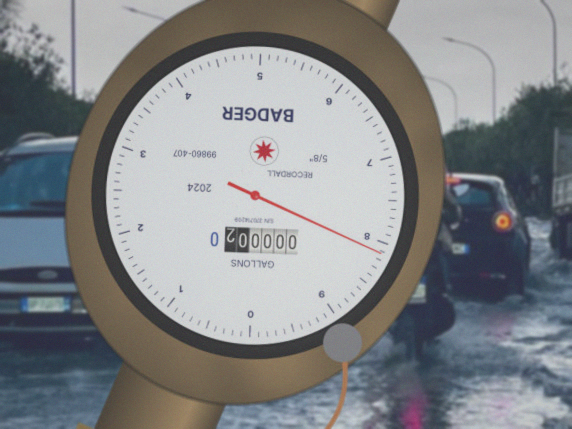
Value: value=18.1 unit=gal
